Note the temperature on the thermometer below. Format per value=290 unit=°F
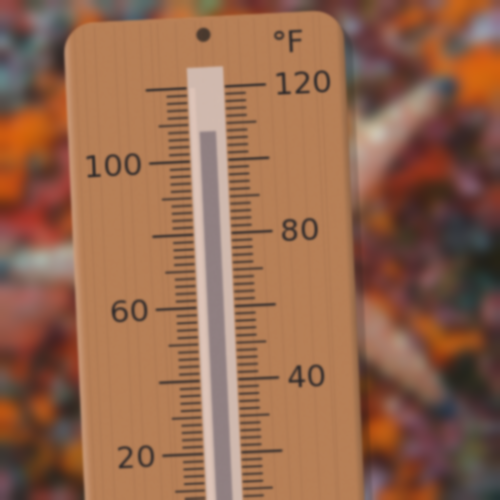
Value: value=108 unit=°F
